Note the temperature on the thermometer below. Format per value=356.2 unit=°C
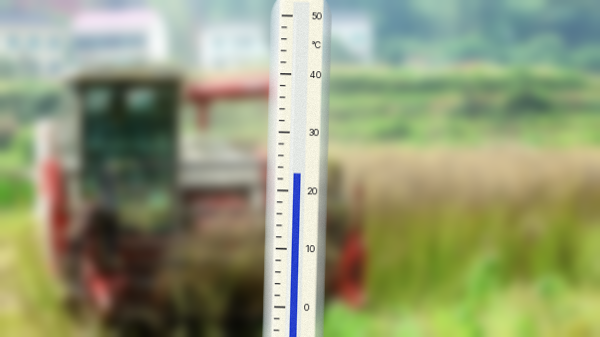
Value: value=23 unit=°C
